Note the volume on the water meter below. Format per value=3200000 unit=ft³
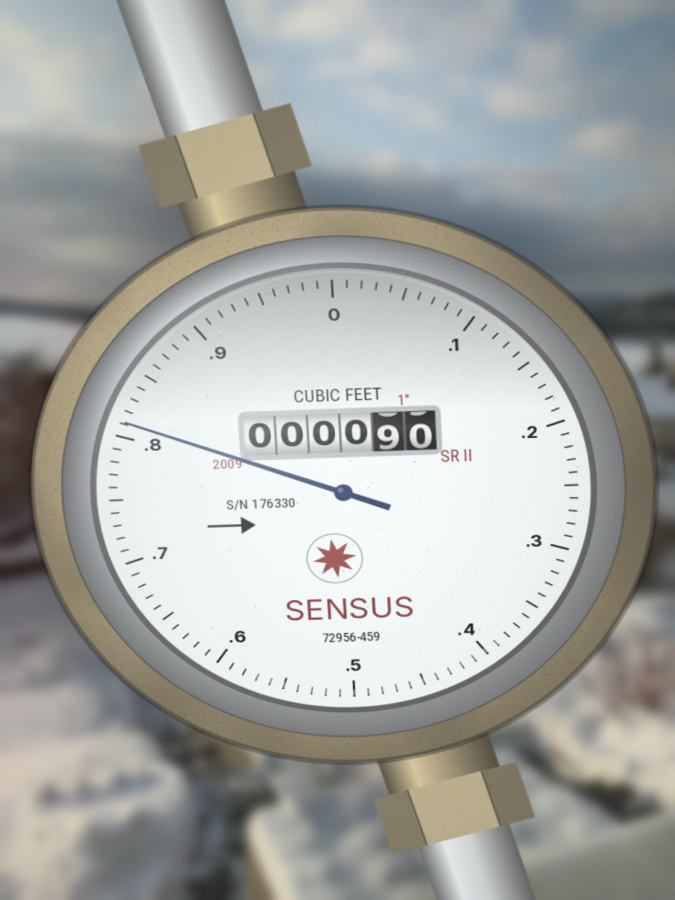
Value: value=89.81 unit=ft³
